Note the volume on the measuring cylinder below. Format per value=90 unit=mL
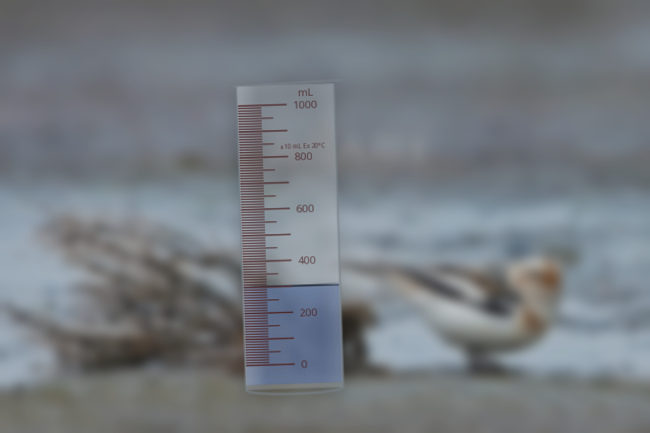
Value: value=300 unit=mL
